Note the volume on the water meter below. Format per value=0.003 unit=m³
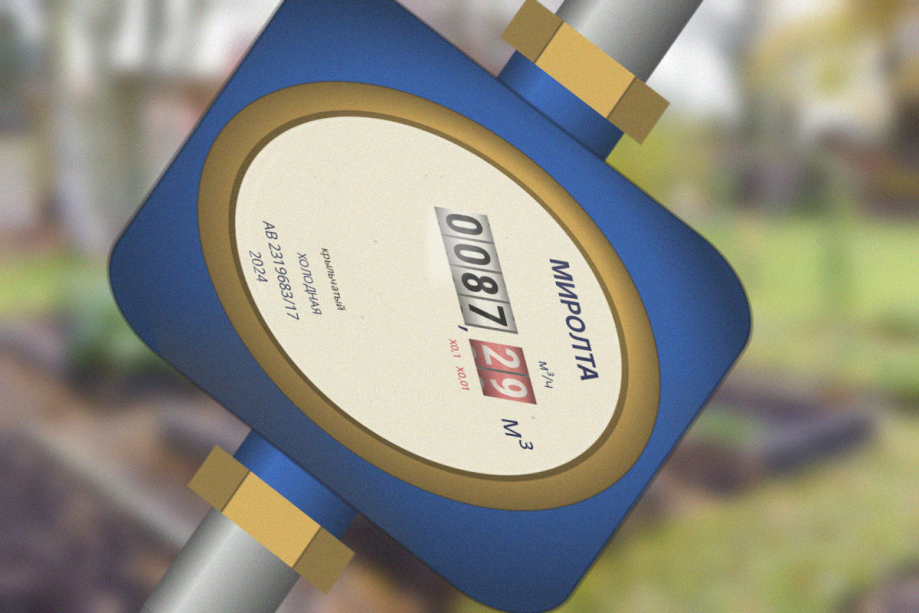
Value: value=87.29 unit=m³
